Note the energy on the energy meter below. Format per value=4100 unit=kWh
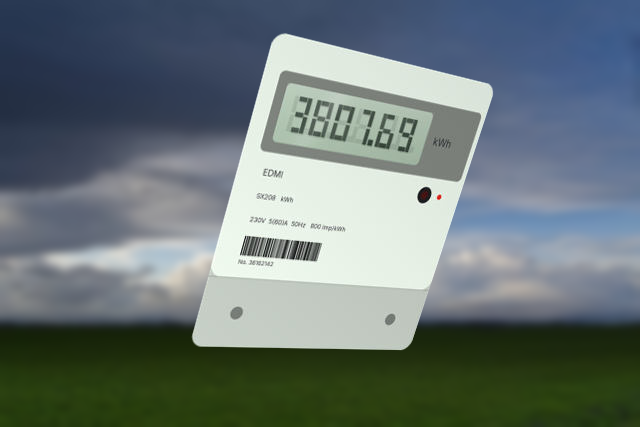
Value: value=3807.69 unit=kWh
